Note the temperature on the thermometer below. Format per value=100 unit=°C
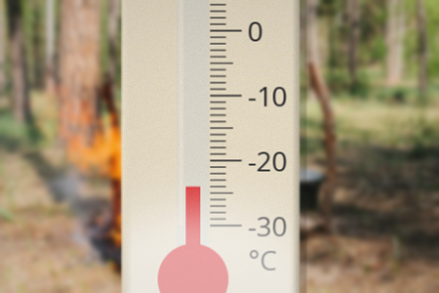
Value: value=-24 unit=°C
